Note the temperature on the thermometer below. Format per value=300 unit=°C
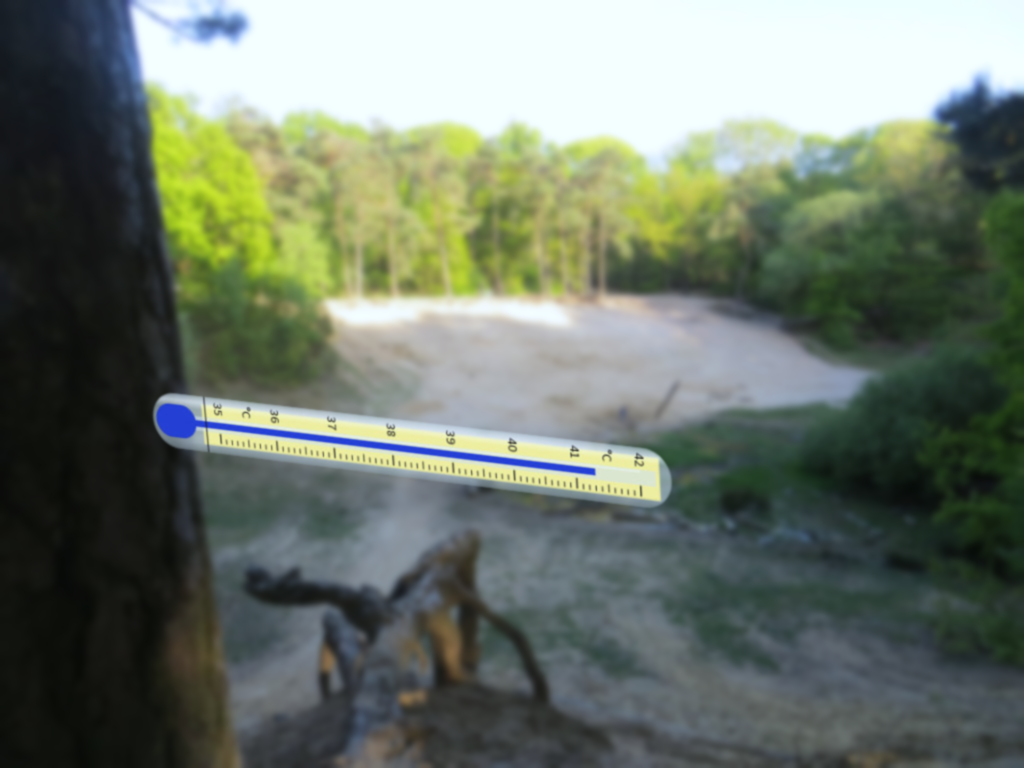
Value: value=41.3 unit=°C
